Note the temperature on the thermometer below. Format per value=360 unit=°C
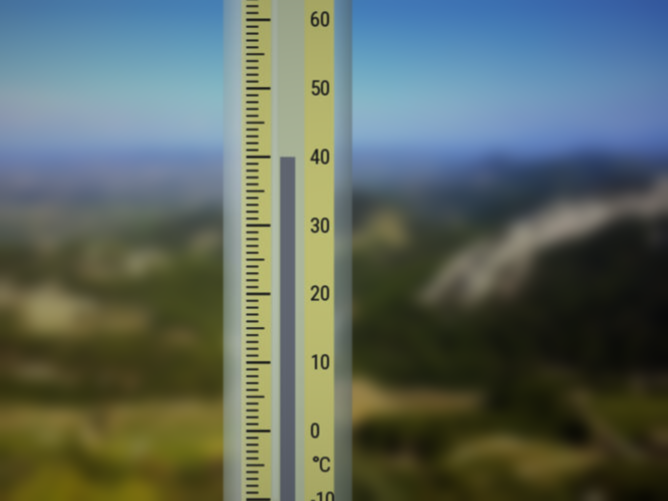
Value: value=40 unit=°C
